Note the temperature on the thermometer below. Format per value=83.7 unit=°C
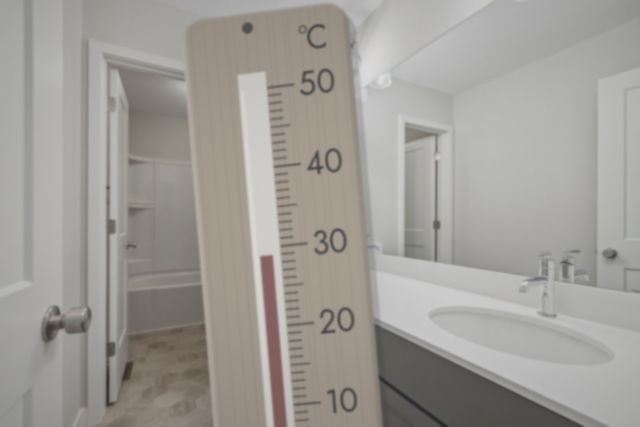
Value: value=29 unit=°C
